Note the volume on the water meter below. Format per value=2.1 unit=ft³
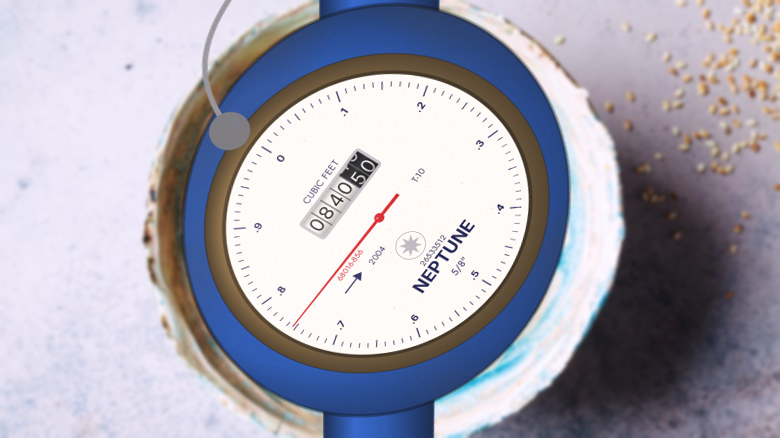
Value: value=84049.75 unit=ft³
